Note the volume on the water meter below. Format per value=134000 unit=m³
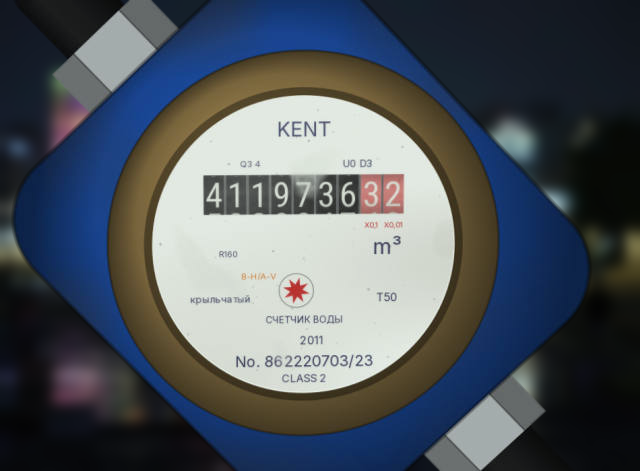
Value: value=4119736.32 unit=m³
